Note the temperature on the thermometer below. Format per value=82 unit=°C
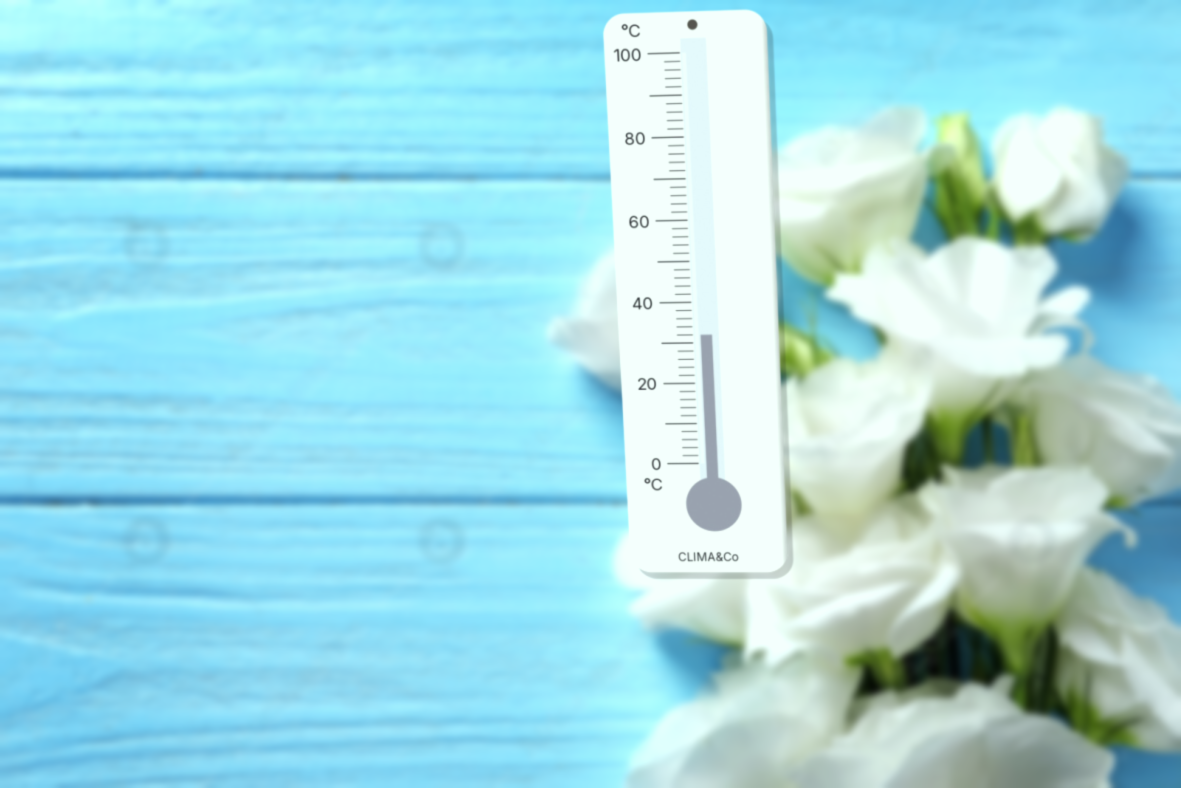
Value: value=32 unit=°C
